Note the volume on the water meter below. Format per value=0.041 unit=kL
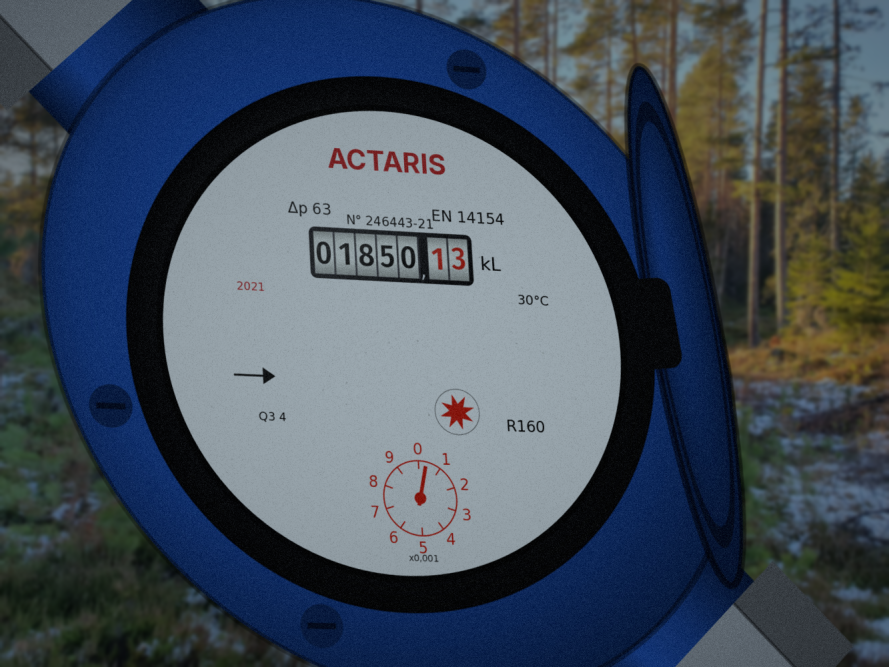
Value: value=1850.130 unit=kL
